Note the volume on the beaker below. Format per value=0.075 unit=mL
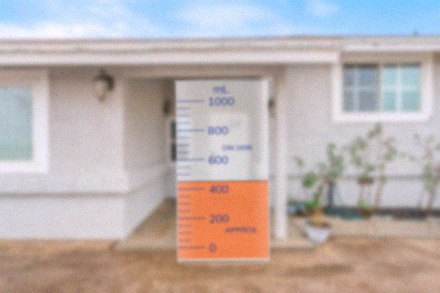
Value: value=450 unit=mL
